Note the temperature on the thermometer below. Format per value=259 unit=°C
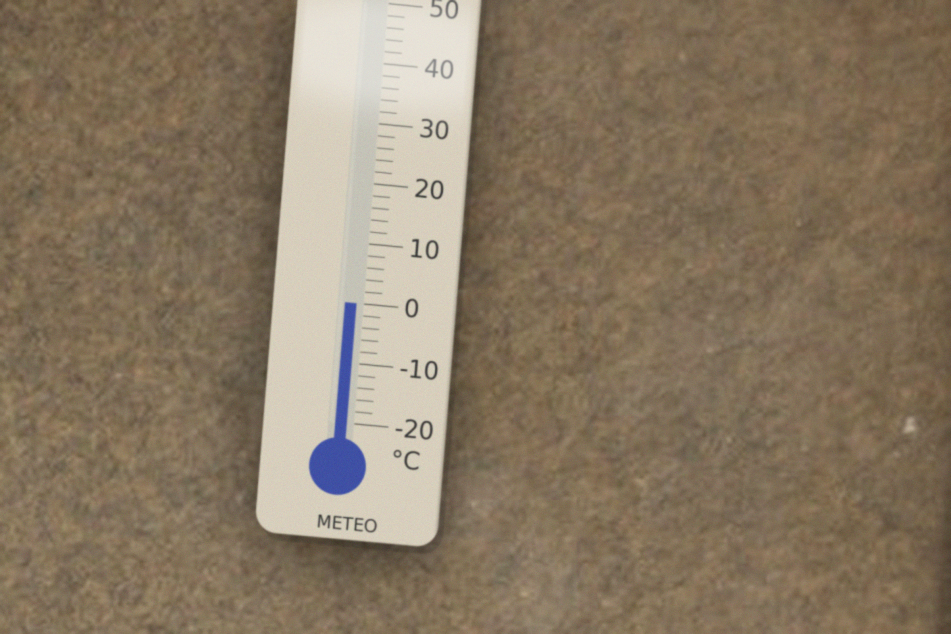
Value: value=0 unit=°C
